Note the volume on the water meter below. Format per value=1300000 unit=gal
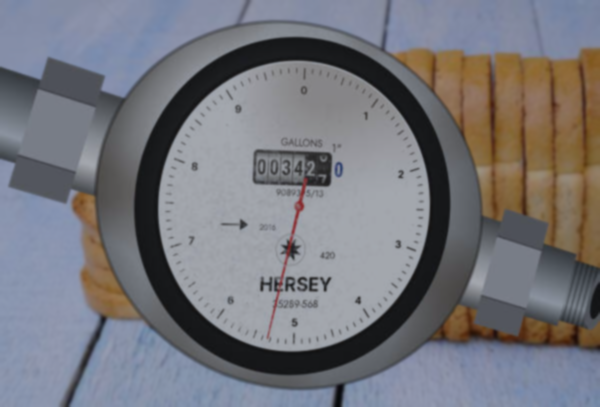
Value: value=34265.3 unit=gal
